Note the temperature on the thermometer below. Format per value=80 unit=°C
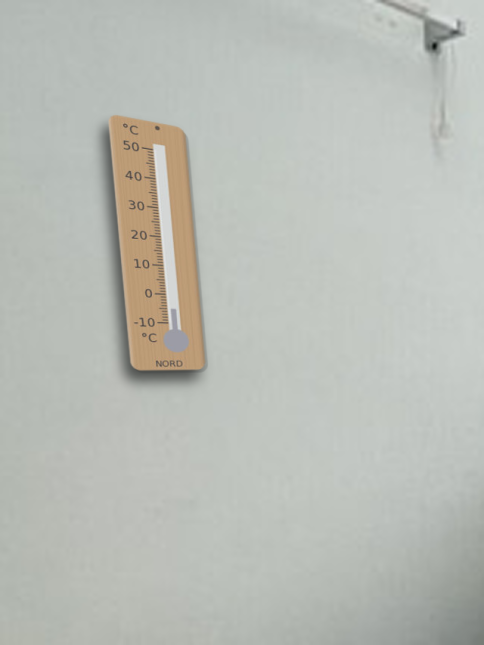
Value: value=-5 unit=°C
